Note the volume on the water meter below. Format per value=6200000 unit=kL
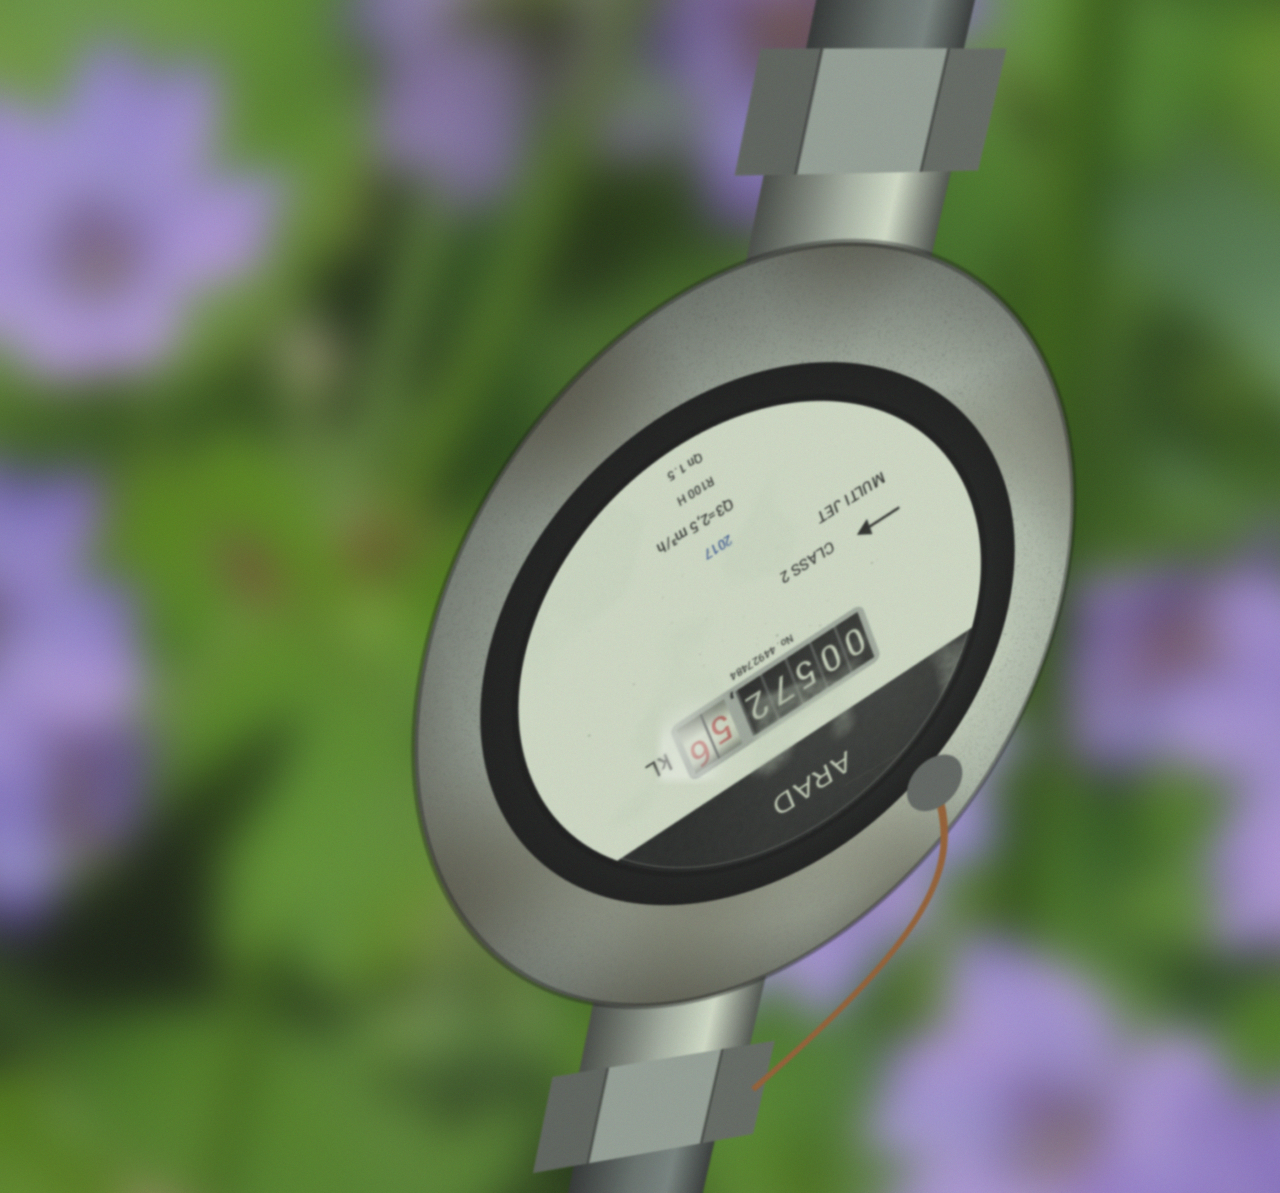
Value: value=572.56 unit=kL
